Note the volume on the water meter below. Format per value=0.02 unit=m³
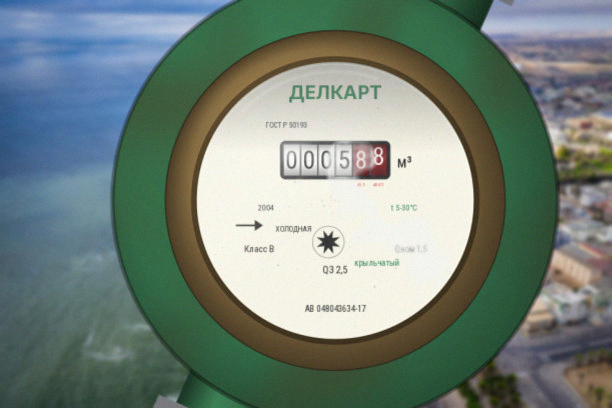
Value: value=5.88 unit=m³
